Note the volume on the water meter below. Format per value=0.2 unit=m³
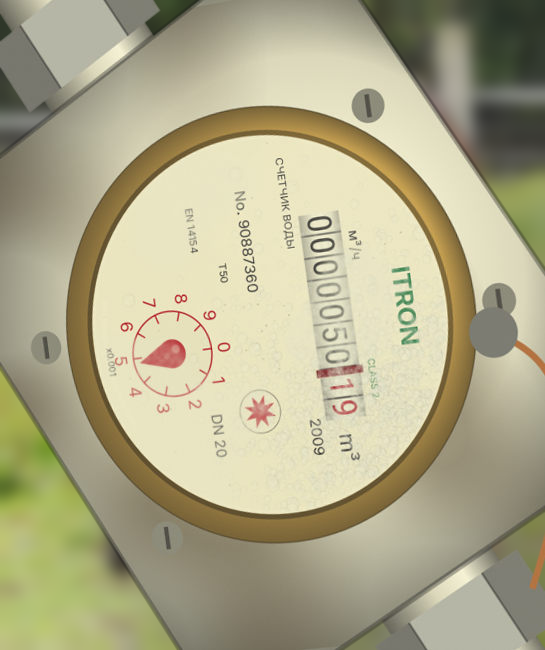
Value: value=50.194 unit=m³
